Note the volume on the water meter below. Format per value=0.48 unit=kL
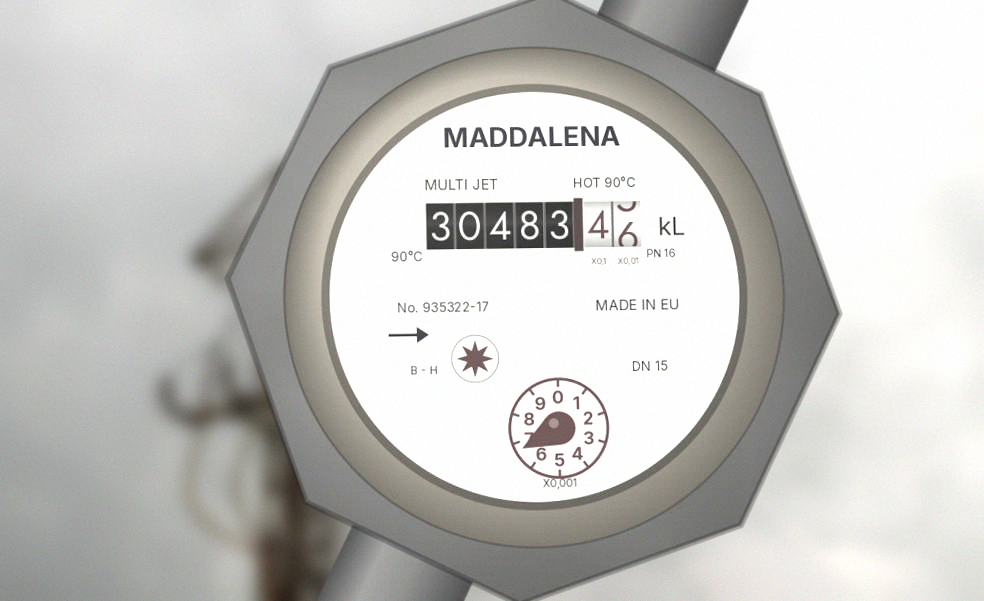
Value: value=30483.456 unit=kL
